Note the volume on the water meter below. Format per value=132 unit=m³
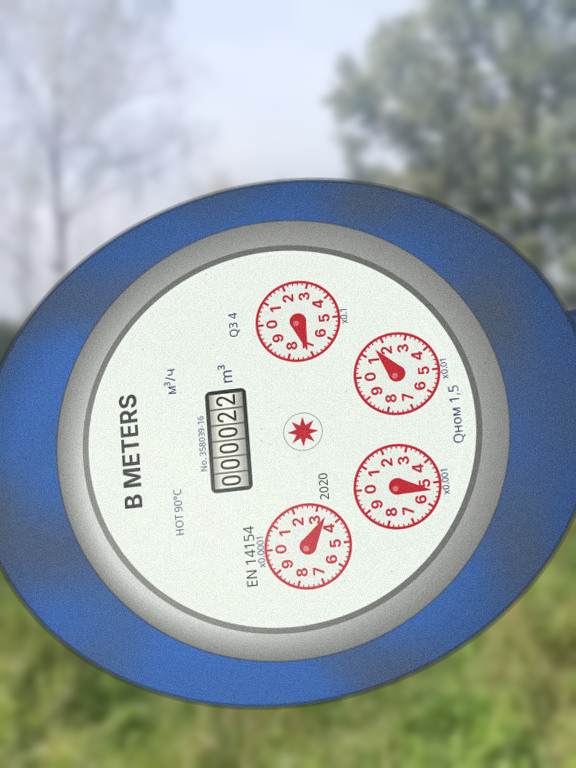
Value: value=22.7153 unit=m³
